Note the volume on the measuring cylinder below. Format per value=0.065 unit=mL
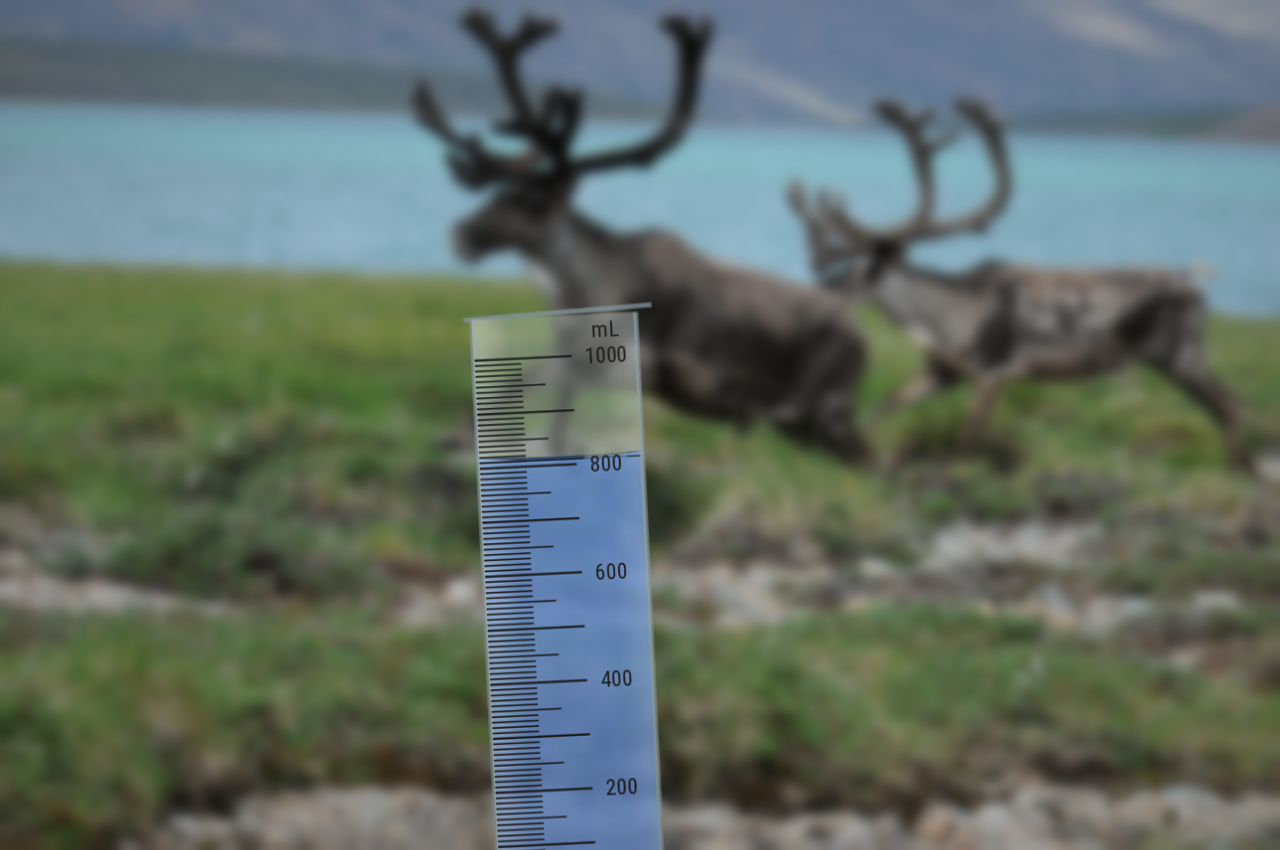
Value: value=810 unit=mL
